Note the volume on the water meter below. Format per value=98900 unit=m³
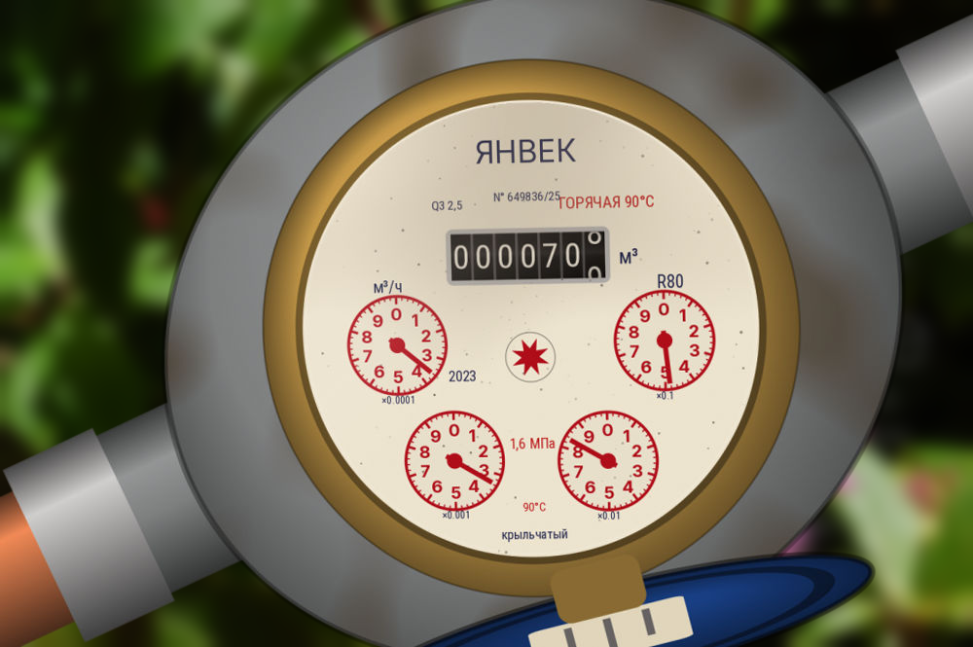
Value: value=708.4833 unit=m³
